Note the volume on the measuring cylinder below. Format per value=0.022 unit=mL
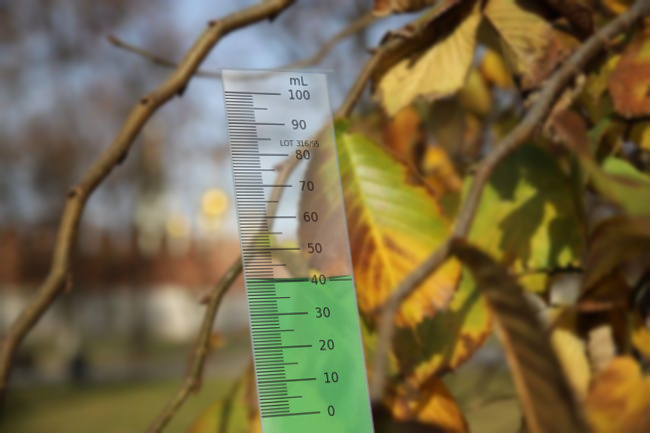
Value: value=40 unit=mL
